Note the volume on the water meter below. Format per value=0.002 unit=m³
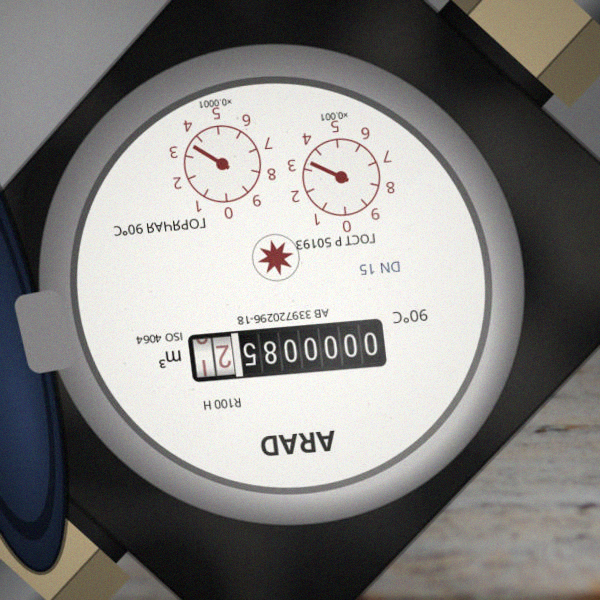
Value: value=85.2133 unit=m³
